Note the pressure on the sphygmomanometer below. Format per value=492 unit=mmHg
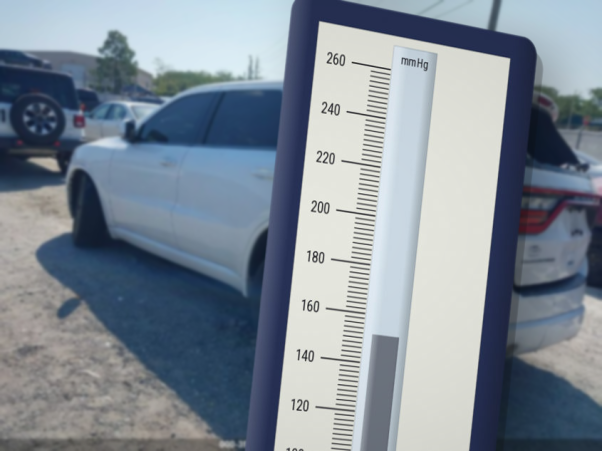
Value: value=152 unit=mmHg
